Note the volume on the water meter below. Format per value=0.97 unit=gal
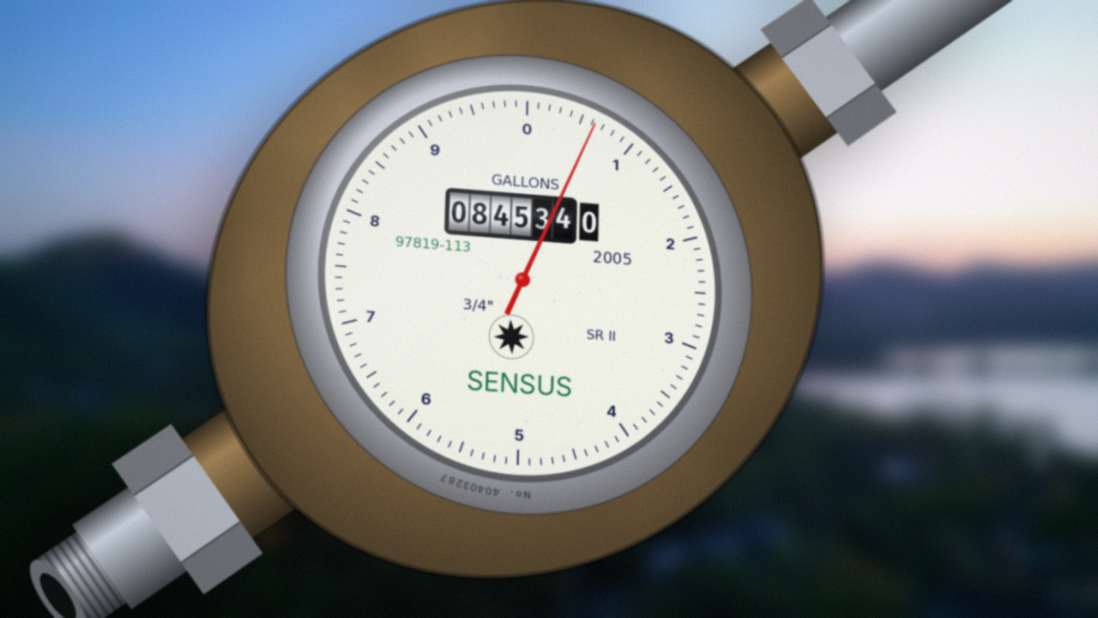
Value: value=845340.6 unit=gal
